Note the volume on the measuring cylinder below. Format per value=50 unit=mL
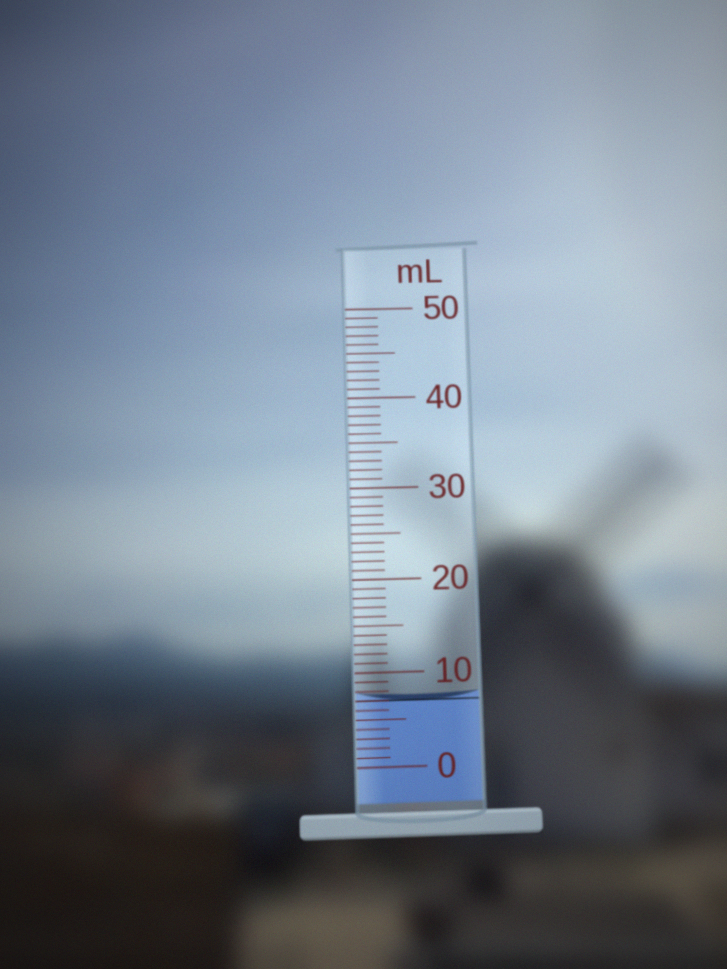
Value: value=7 unit=mL
